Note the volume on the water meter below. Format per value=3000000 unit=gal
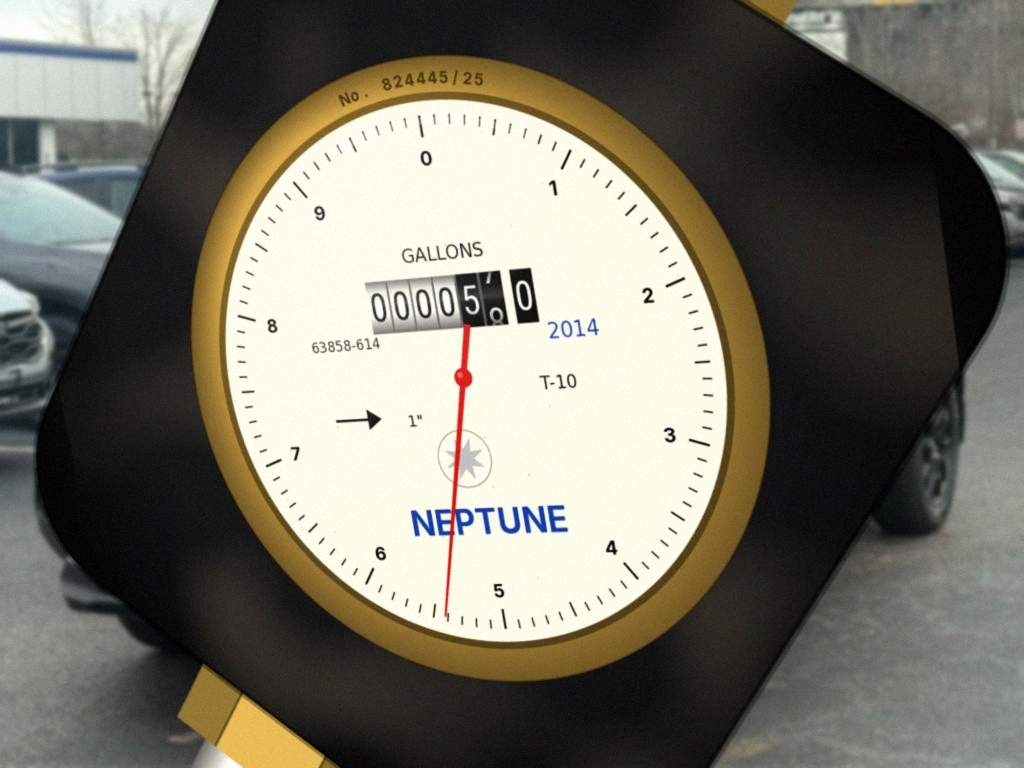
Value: value=575.4 unit=gal
